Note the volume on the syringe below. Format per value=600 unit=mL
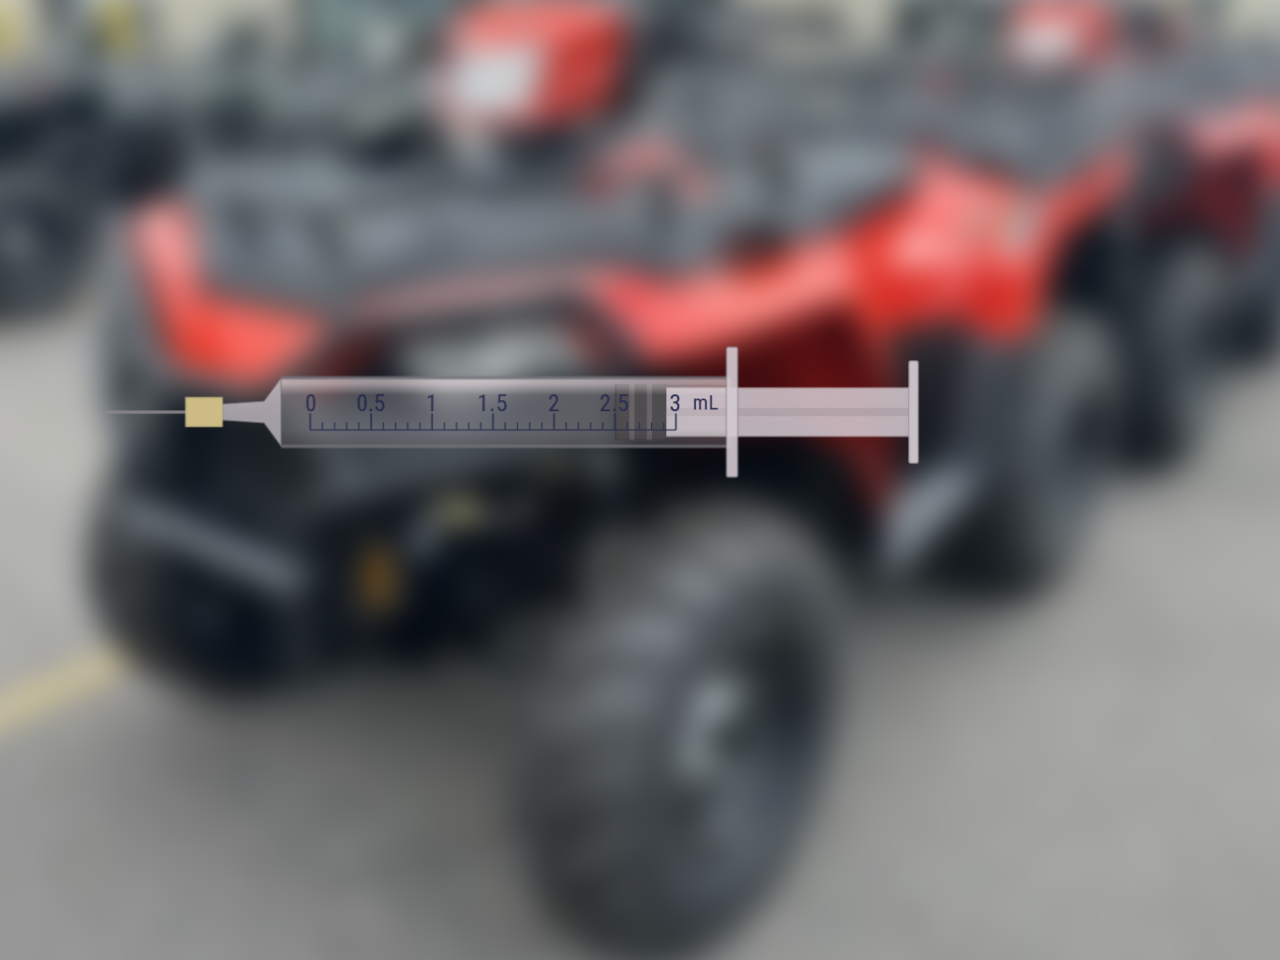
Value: value=2.5 unit=mL
